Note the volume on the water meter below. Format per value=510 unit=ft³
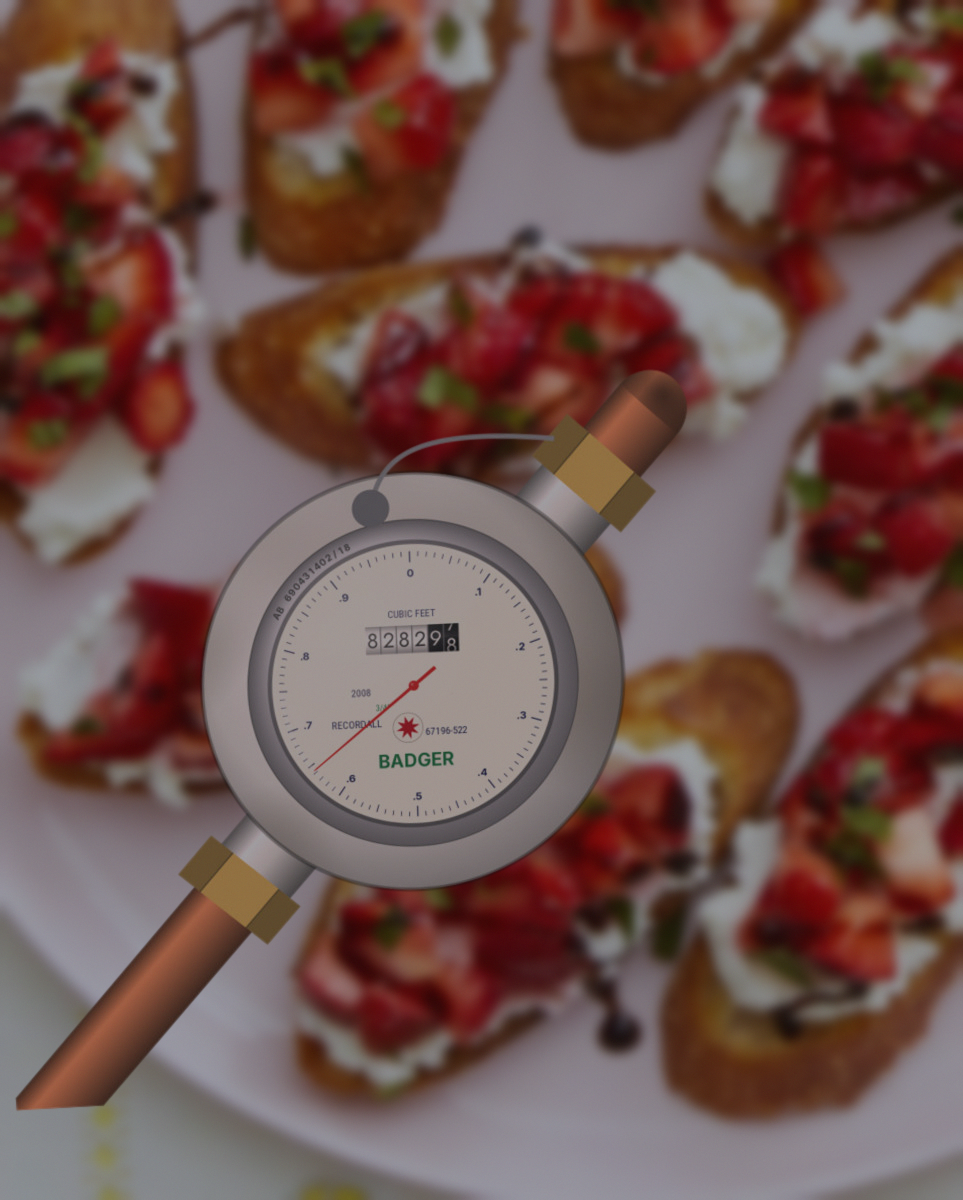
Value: value=828297.64 unit=ft³
